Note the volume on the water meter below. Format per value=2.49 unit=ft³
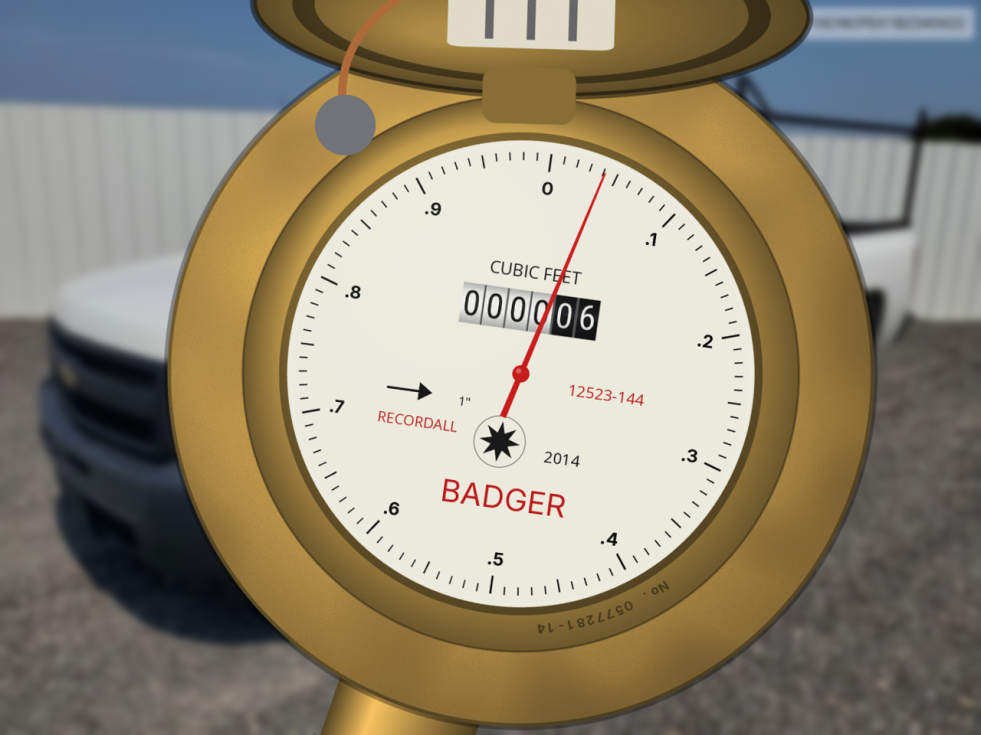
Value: value=6.04 unit=ft³
